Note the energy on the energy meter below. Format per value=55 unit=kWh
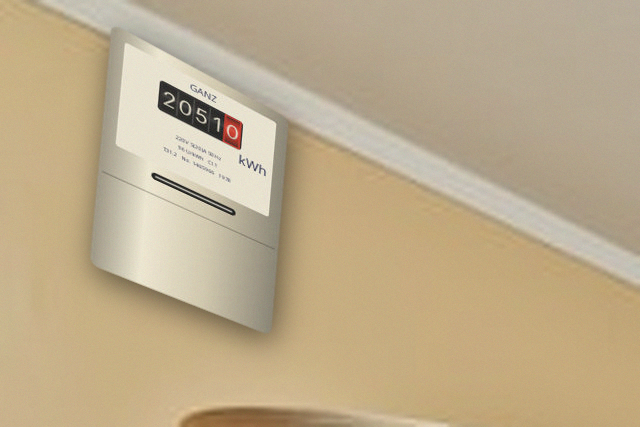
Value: value=2051.0 unit=kWh
